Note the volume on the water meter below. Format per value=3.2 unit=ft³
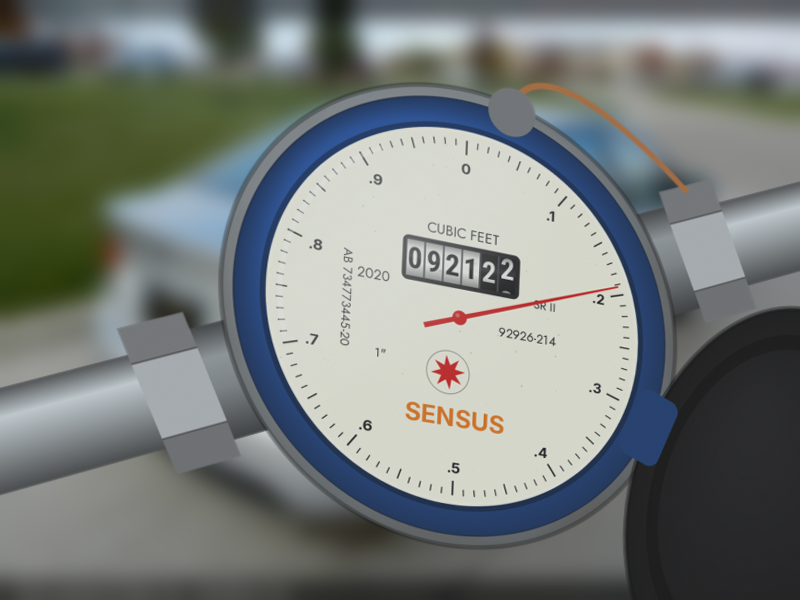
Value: value=92122.19 unit=ft³
